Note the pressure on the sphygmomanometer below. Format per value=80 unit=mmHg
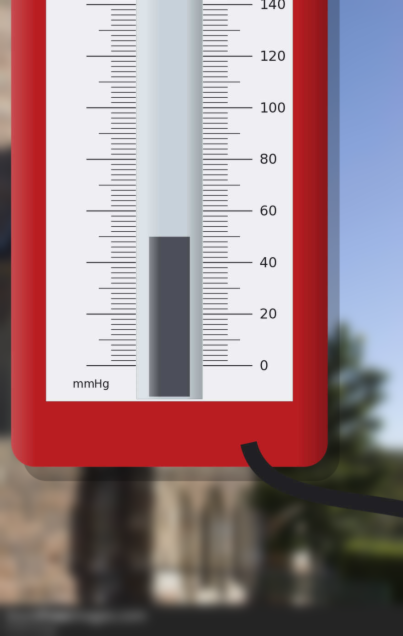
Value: value=50 unit=mmHg
